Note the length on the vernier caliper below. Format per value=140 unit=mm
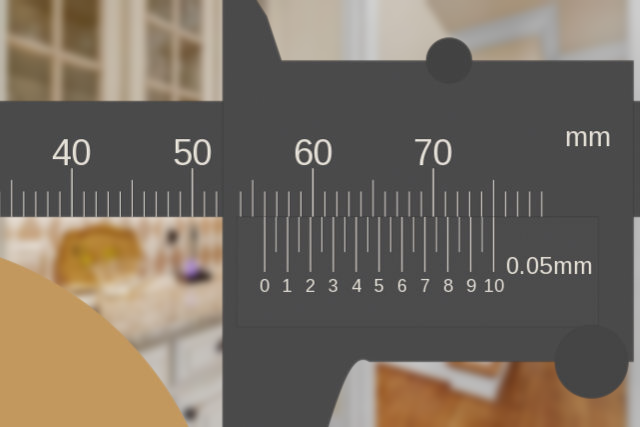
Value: value=56.0 unit=mm
